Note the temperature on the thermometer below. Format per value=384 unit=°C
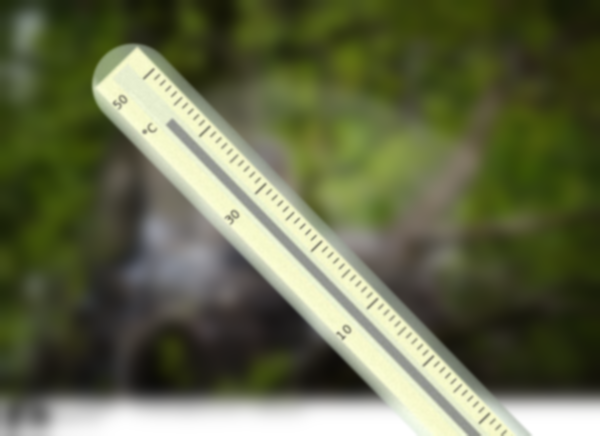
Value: value=44 unit=°C
